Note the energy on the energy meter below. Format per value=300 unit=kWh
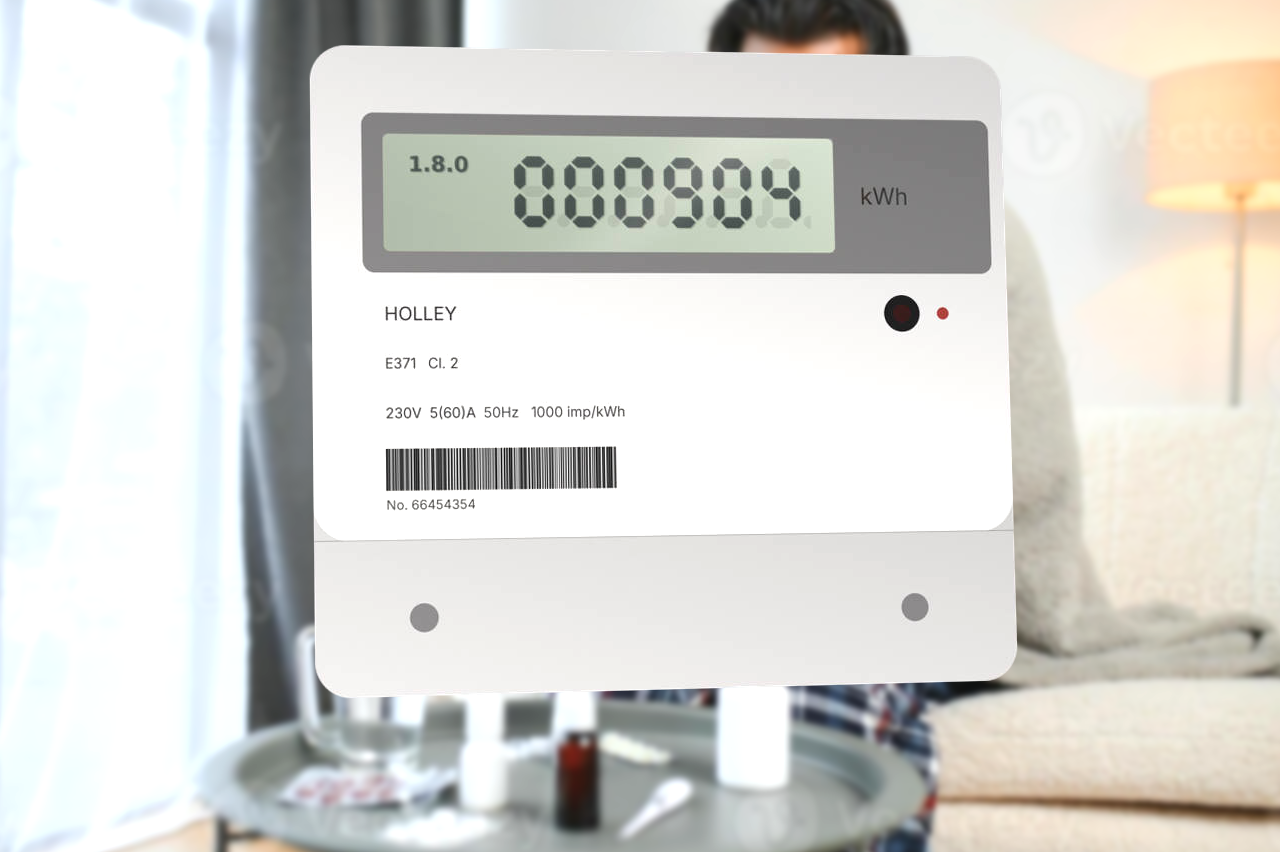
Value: value=904 unit=kWh
